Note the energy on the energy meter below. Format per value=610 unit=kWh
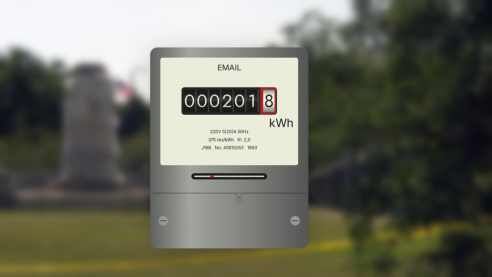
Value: value=201.8 unit=kWh
